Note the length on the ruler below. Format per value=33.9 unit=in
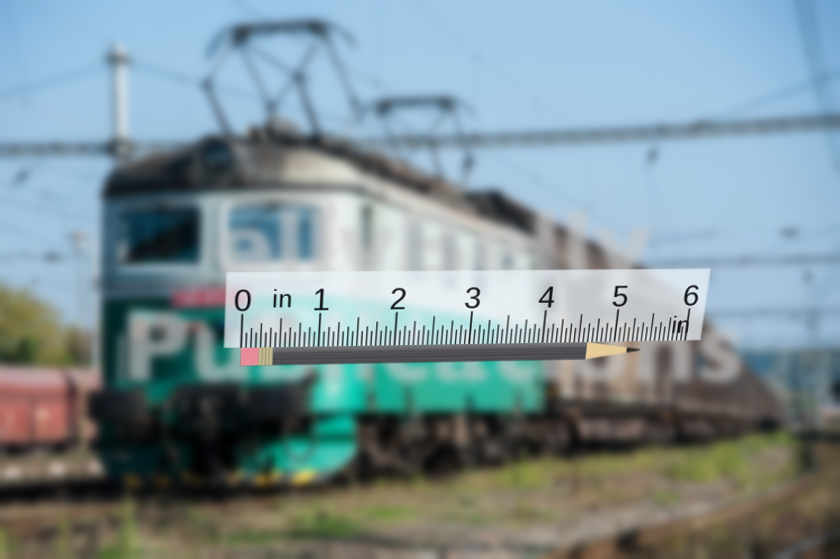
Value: value=5.375 unit=in
